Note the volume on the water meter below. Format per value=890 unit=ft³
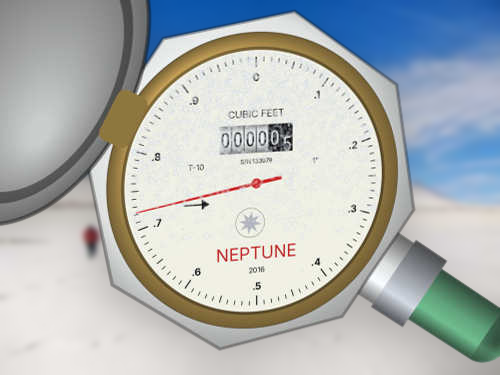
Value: value=4.72 unit=ft³
